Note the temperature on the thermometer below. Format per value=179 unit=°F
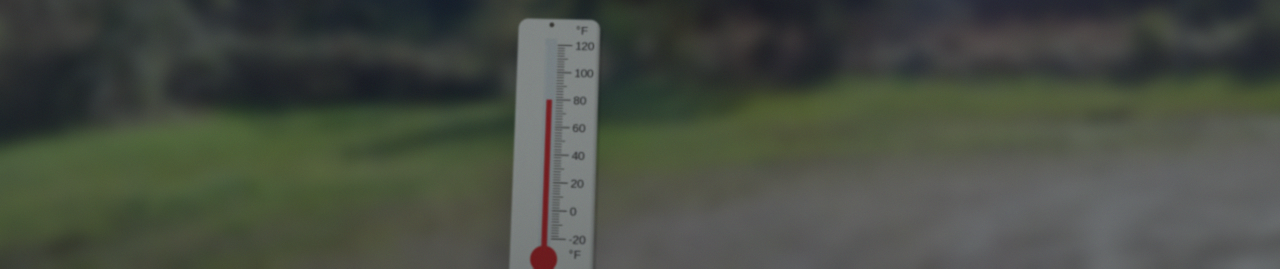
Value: value=80 unit=°F
